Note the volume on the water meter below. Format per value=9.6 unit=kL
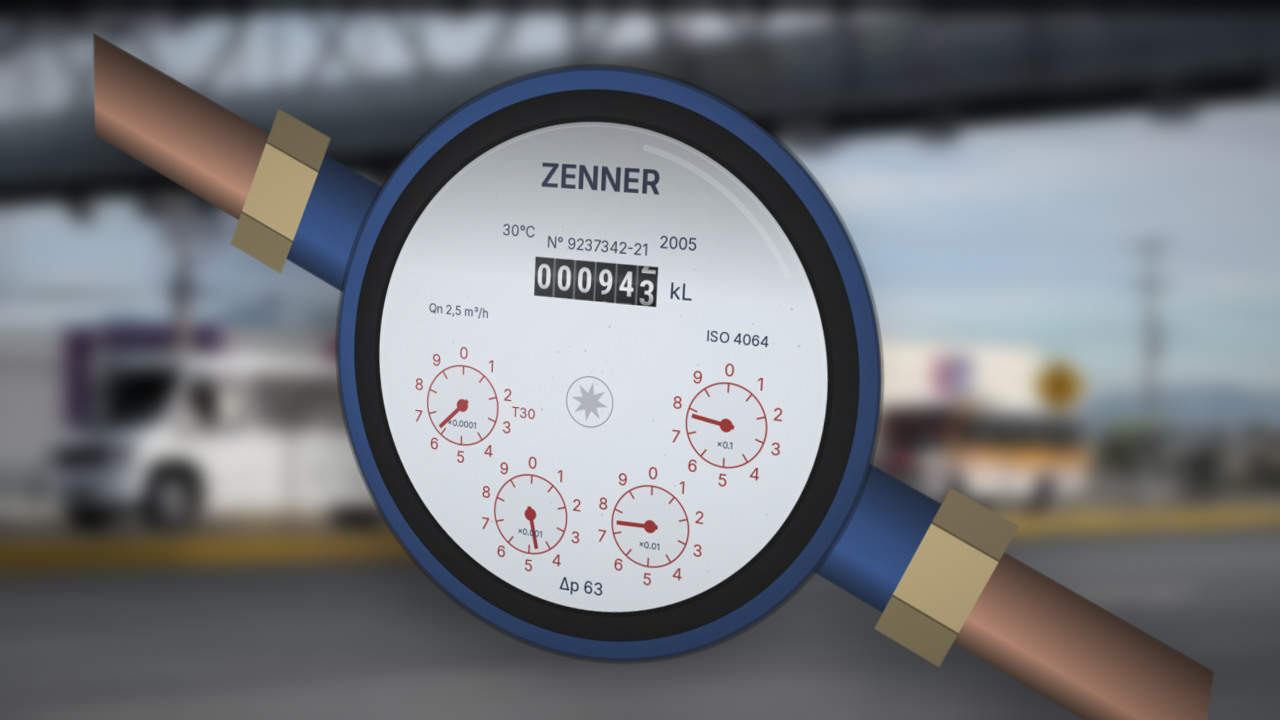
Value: value=942.7746 unit=kL
